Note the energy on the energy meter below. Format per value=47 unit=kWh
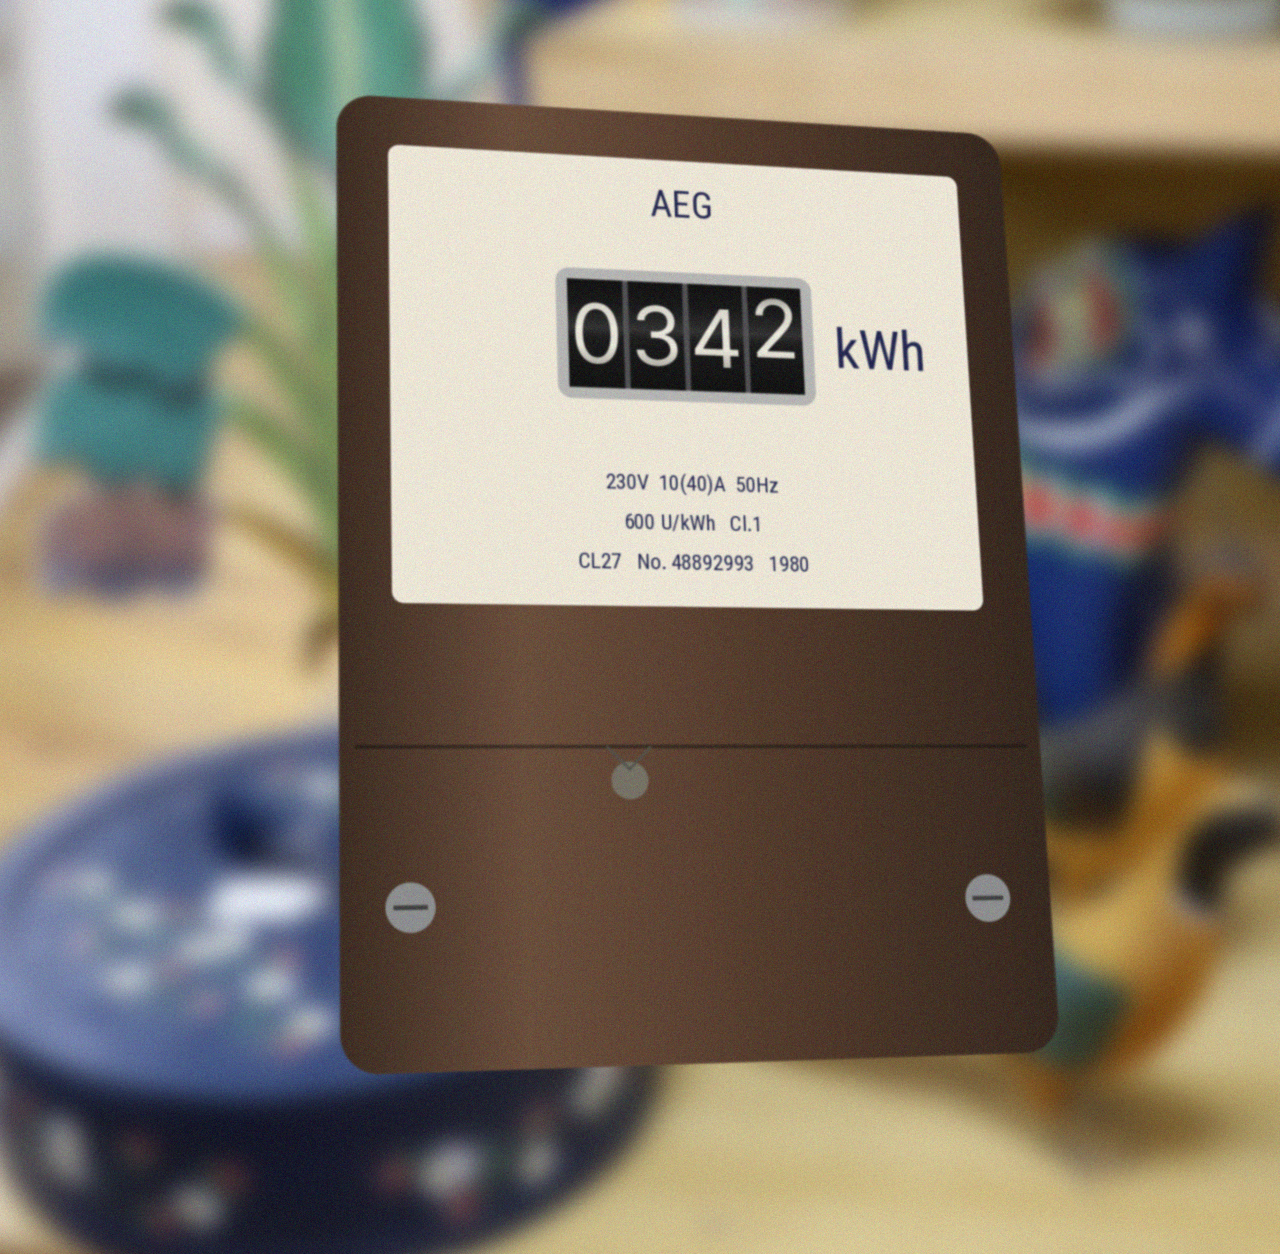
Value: value=342 unit=kWh
